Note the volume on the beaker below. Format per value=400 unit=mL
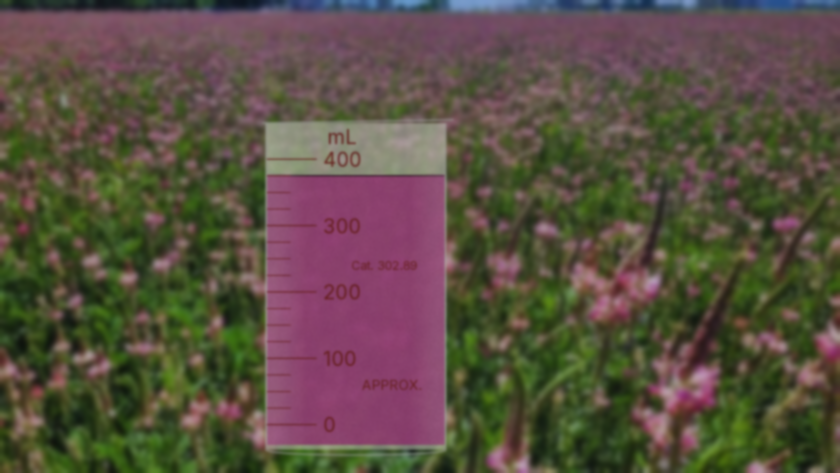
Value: value=375 unit=mL
